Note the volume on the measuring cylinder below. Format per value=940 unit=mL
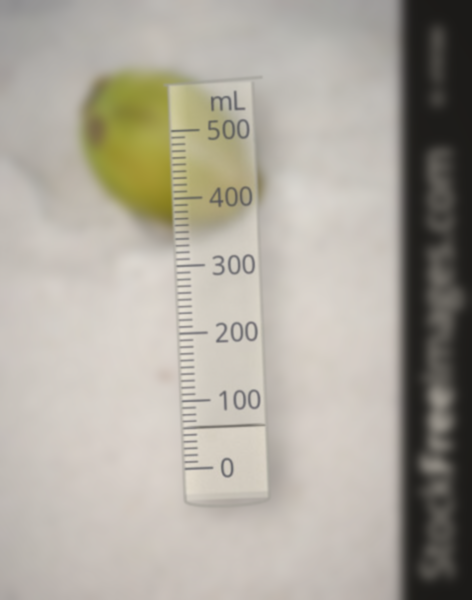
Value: value=60 unit=mL
